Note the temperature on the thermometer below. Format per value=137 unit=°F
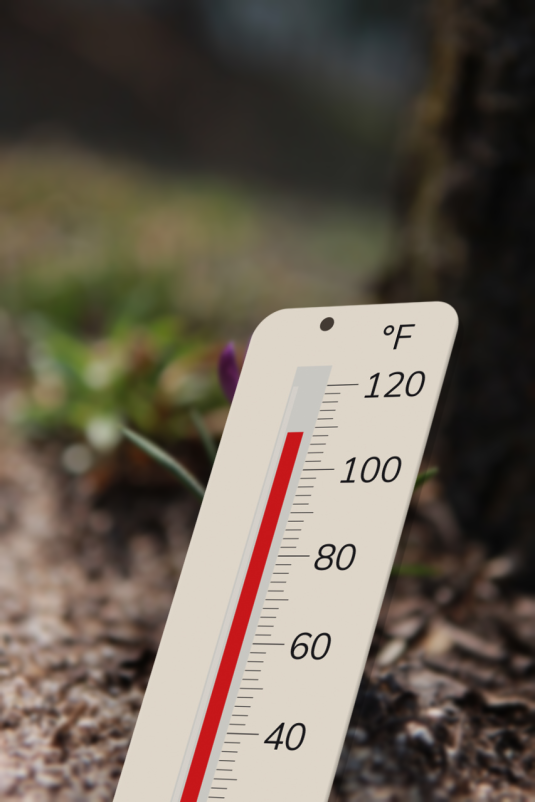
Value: value=109 unit=°F
